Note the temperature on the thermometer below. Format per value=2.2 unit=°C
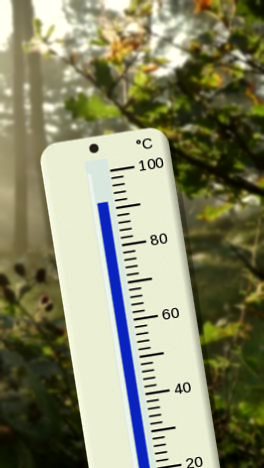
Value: value=92 unit=°C
